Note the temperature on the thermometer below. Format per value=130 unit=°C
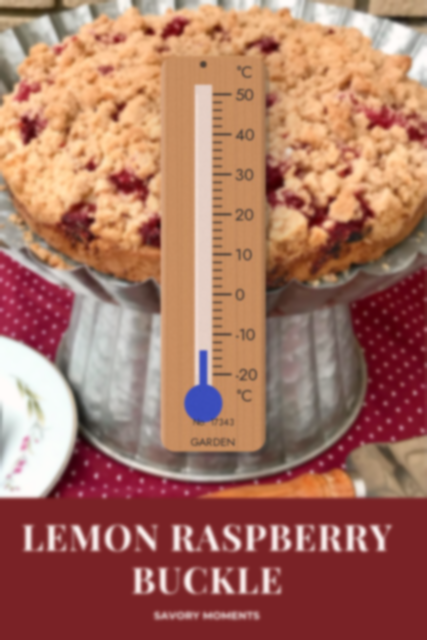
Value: value=-14 unit=°C
